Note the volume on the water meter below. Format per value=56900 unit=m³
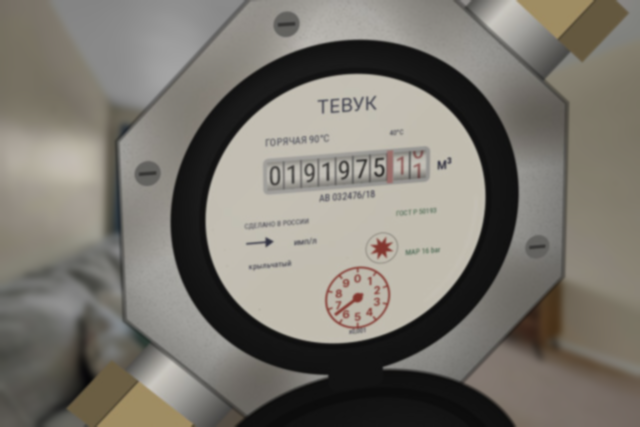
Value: value=191975.106 unit=m³
